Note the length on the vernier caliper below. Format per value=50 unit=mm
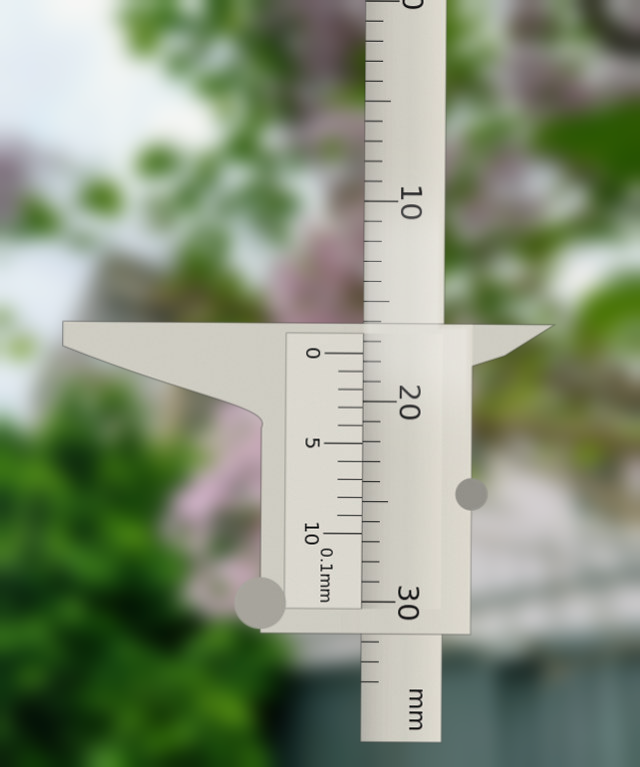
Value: value=17.6 unit=mm
